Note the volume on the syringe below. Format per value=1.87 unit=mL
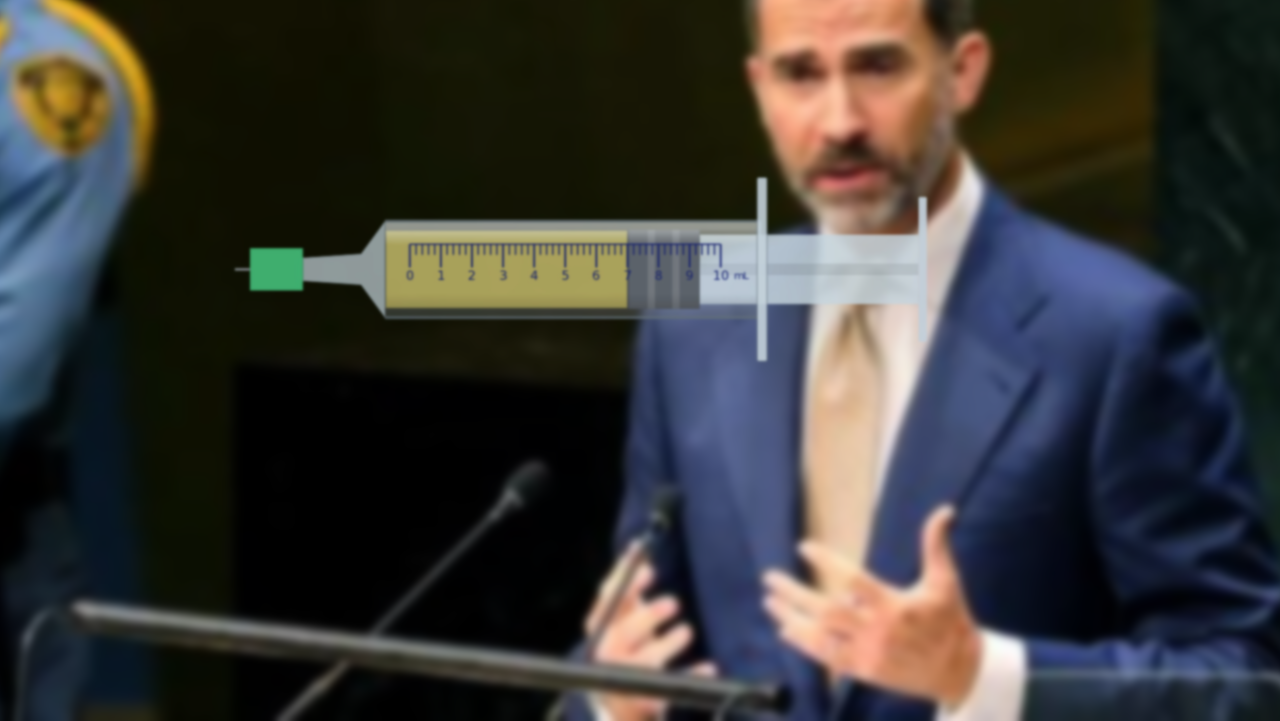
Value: value=7 unit=mL
